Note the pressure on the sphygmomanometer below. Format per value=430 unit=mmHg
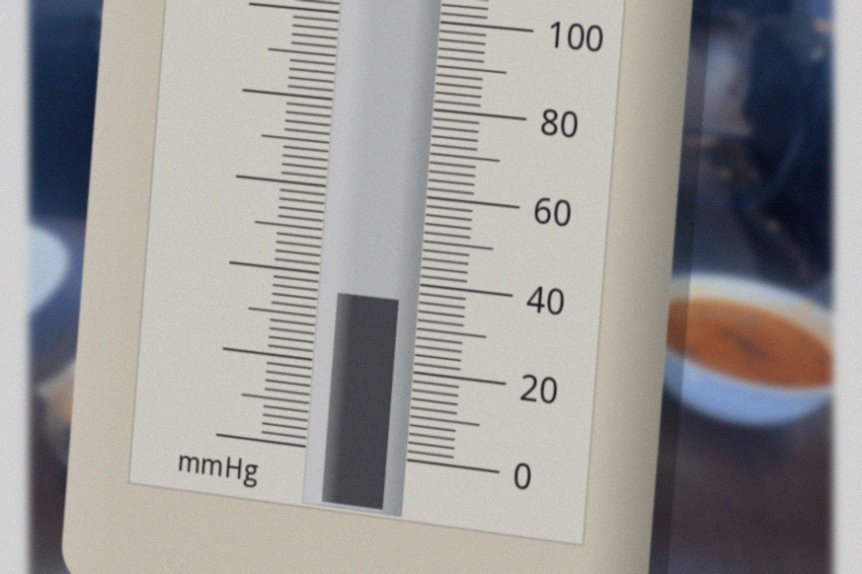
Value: value=36 unit=mmHg
